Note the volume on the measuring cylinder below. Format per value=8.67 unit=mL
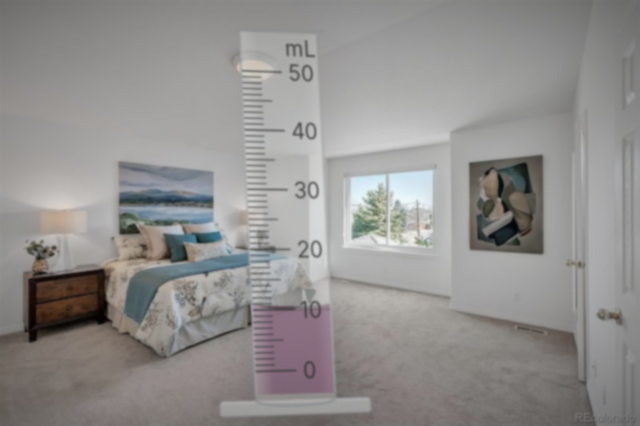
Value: value=10 unit=mL
